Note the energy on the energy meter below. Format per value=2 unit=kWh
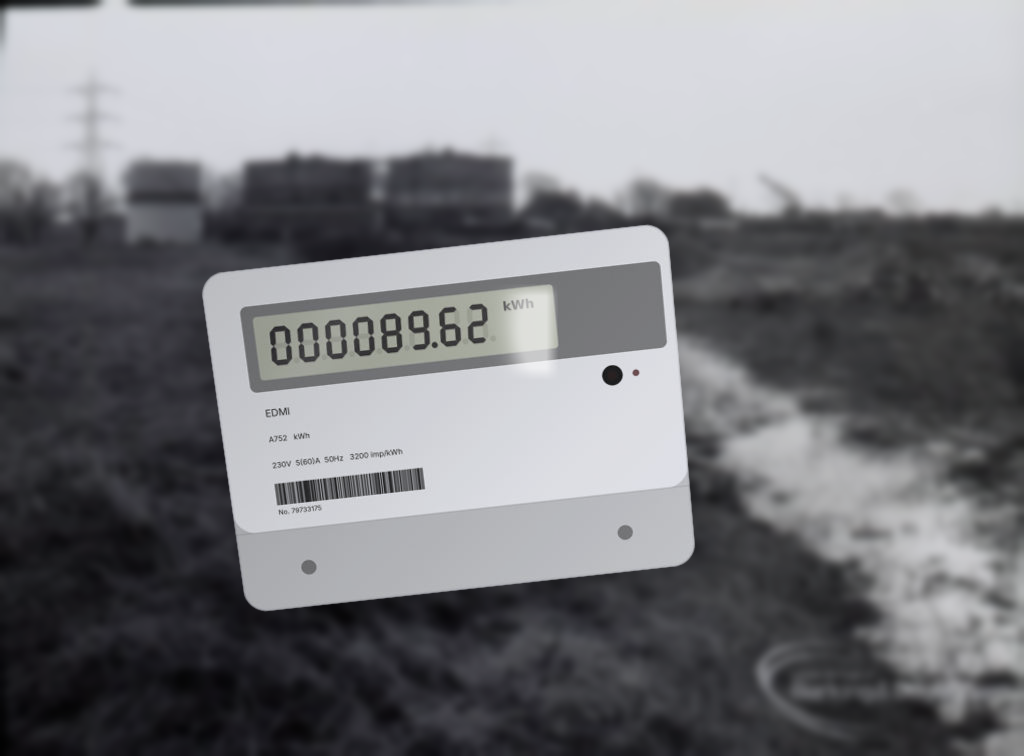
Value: value=89.62 unit=kWh
